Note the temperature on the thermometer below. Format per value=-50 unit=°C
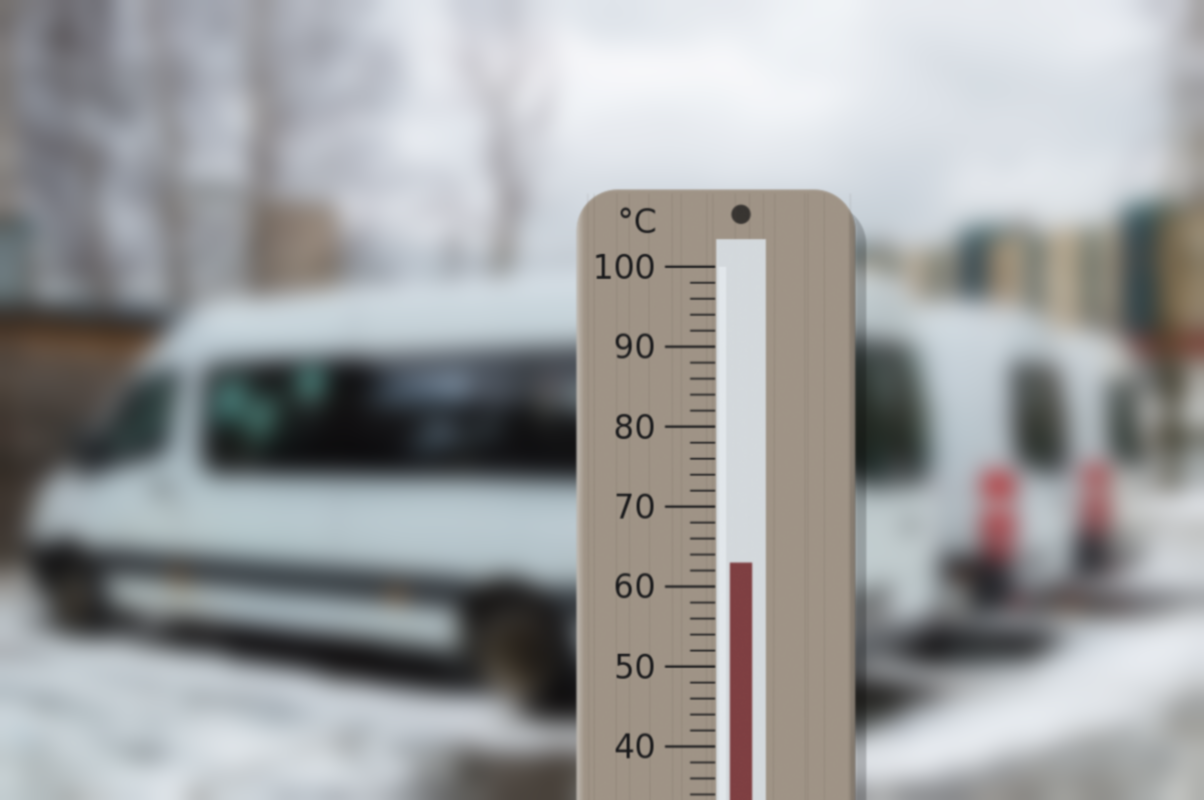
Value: value=63 unit=°C
